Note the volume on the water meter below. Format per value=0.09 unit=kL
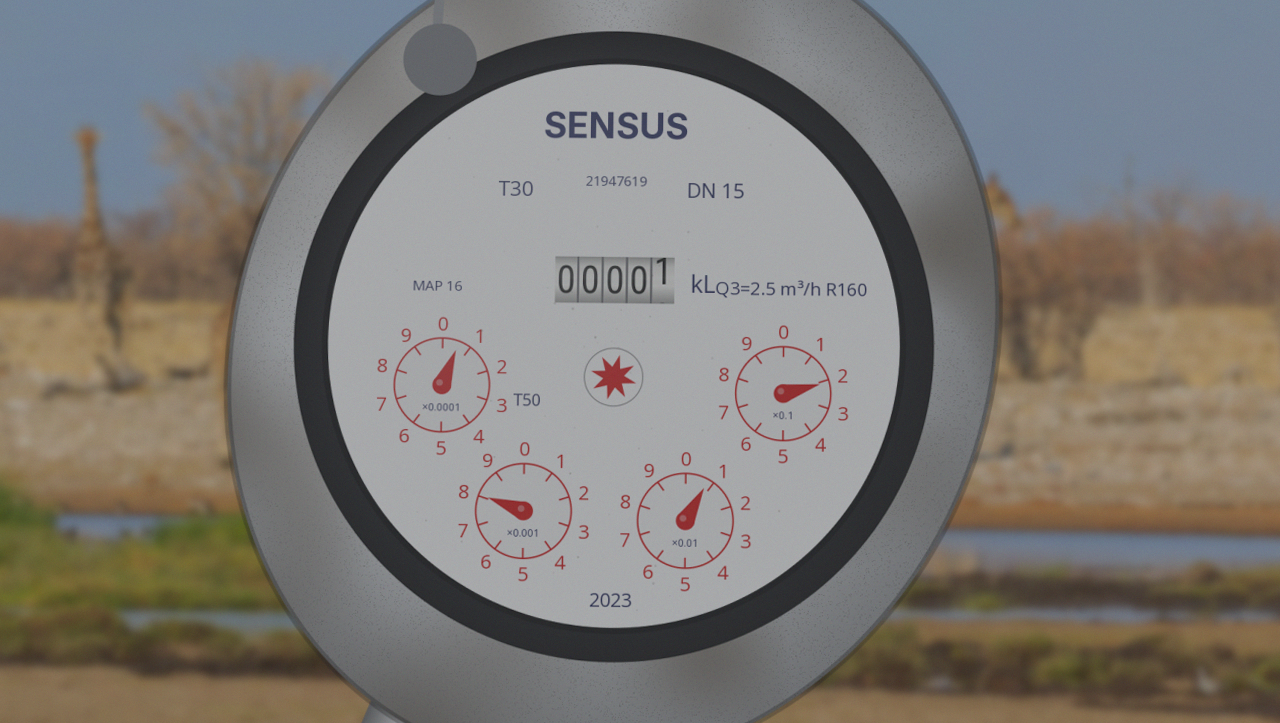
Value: value=1.2080 unit=kL
